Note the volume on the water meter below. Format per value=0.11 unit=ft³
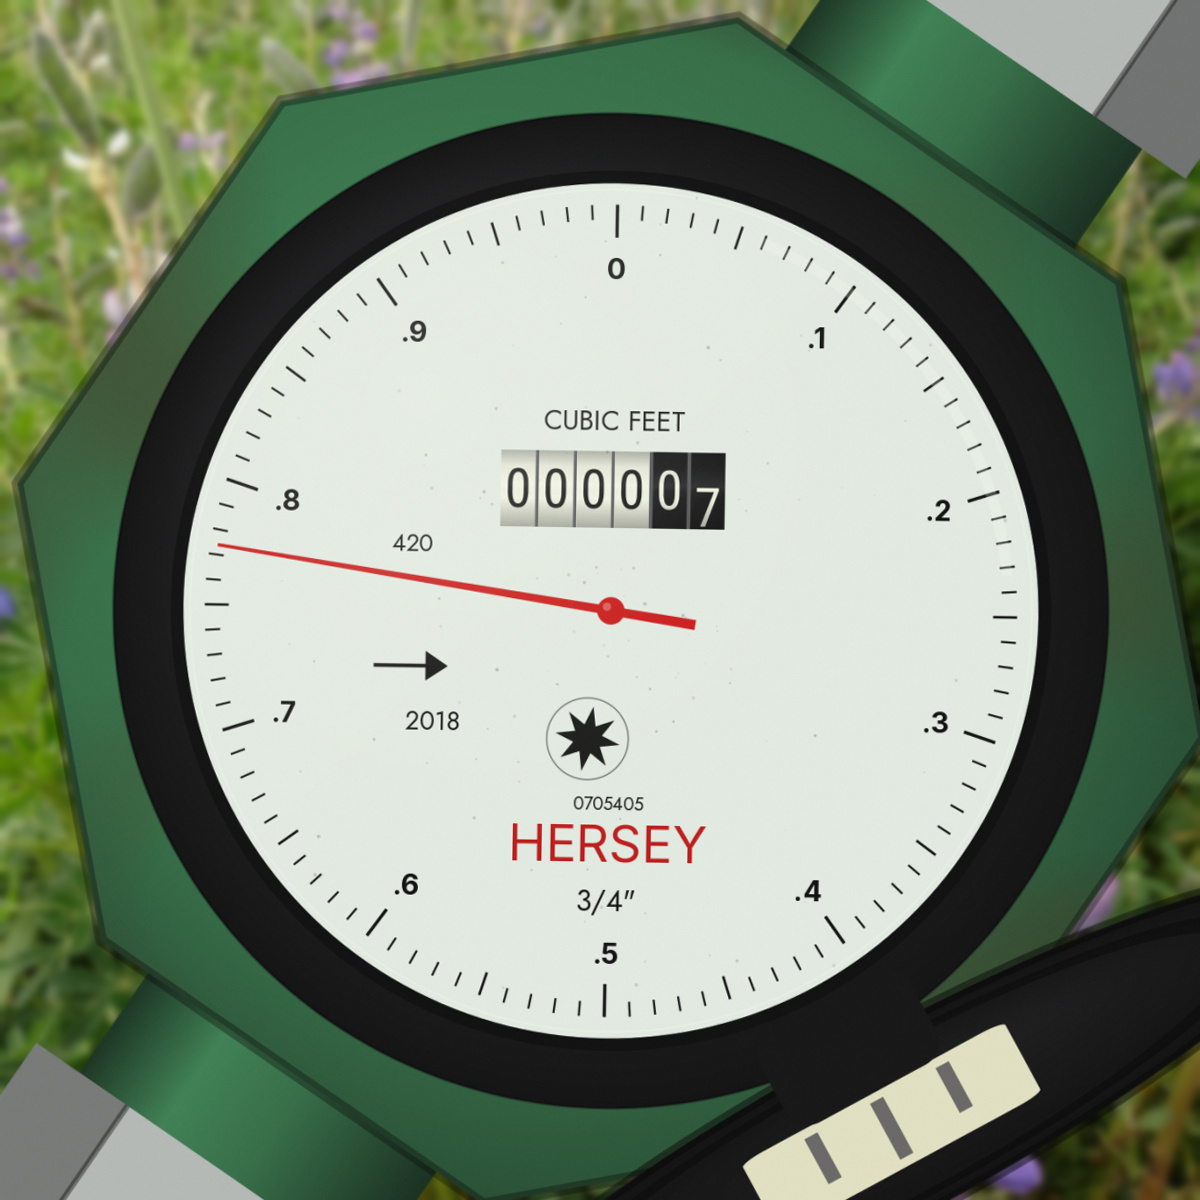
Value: value=6.77 unit=ft³
